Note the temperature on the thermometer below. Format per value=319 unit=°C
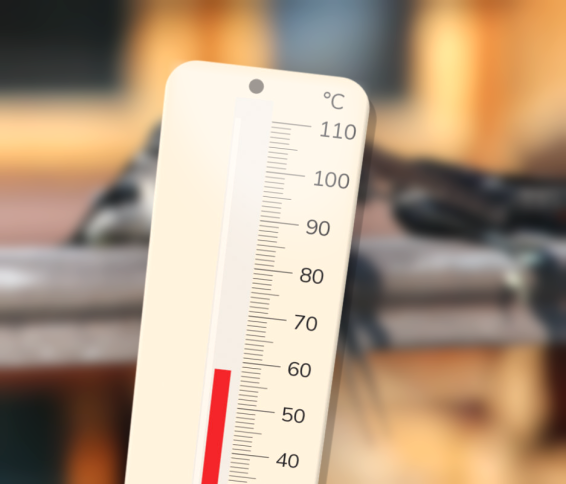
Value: value=58 unit=°C
